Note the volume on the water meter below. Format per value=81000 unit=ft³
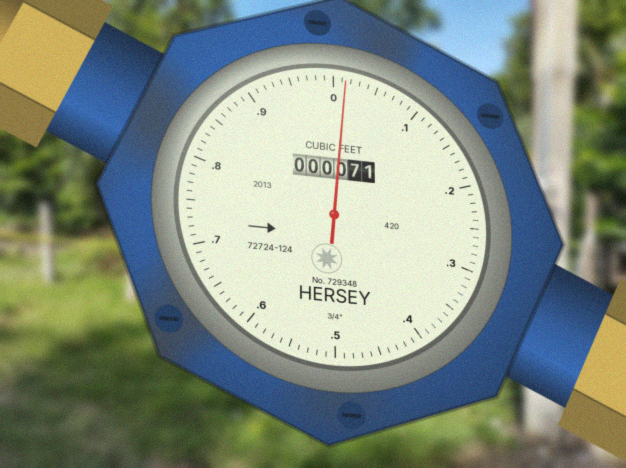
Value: value=71.01 unit=ft³
